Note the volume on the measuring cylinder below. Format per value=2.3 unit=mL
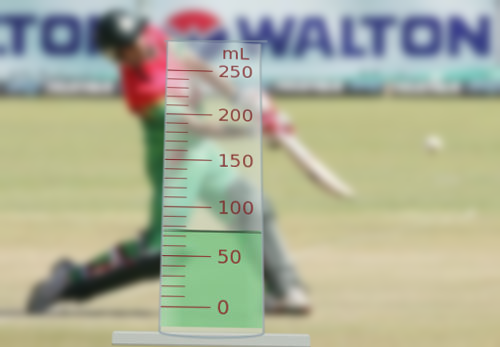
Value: value=75 unit=mL
